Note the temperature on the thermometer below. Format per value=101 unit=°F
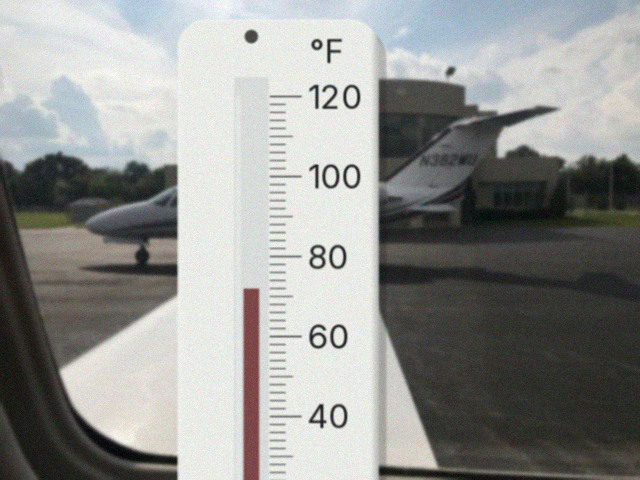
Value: value=72 unit=°F
